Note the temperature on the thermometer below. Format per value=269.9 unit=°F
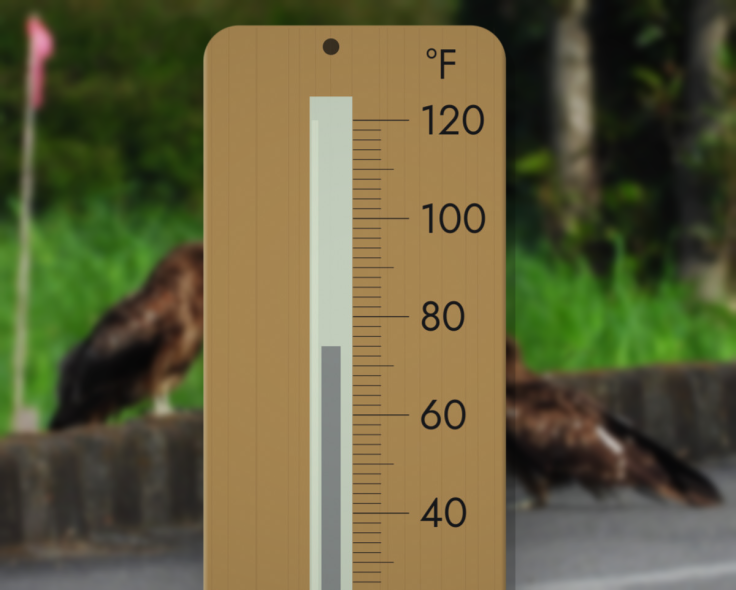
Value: value=74 unit=°F
